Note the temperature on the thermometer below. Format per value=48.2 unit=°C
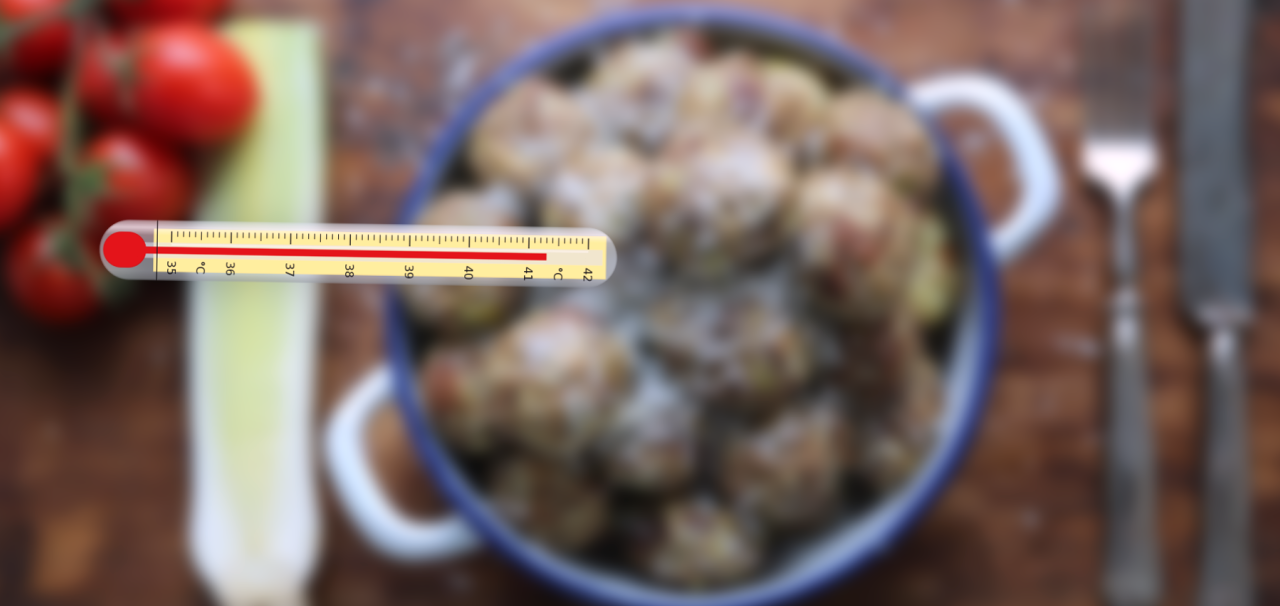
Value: value=41.3 unit=°C
